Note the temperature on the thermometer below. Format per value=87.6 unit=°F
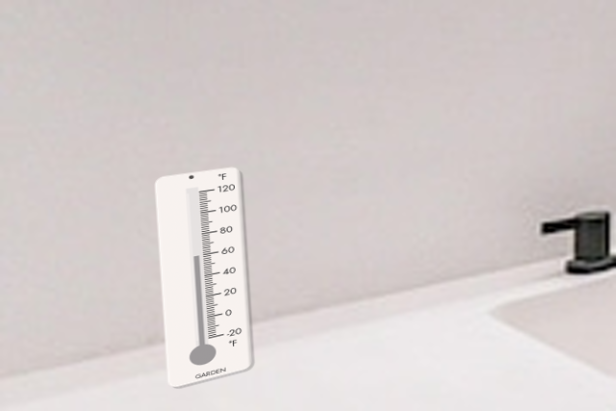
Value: value=60 unit=°F
